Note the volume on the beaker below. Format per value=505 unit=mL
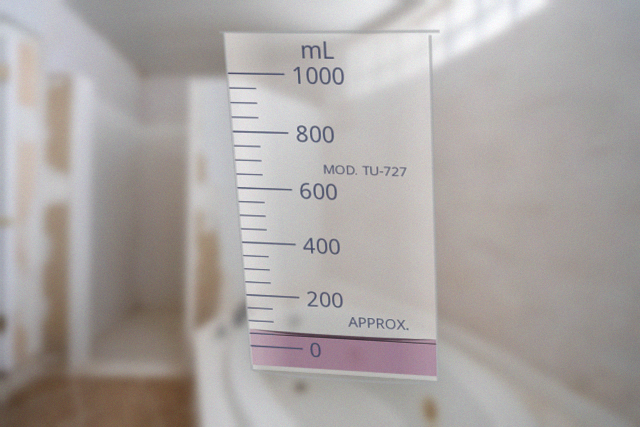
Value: value=50 unit=mL
